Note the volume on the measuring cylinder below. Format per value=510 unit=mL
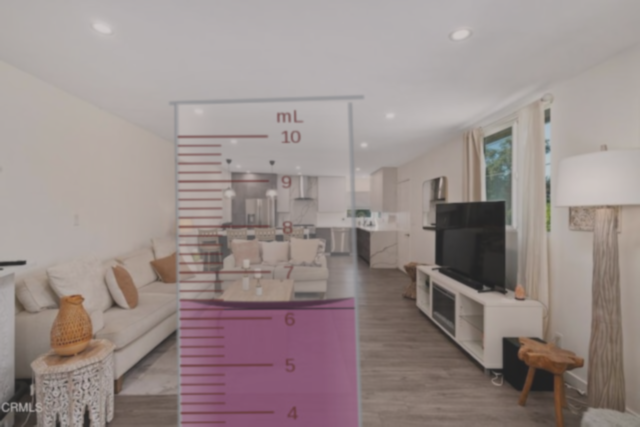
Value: value=6.2 unit=mL
